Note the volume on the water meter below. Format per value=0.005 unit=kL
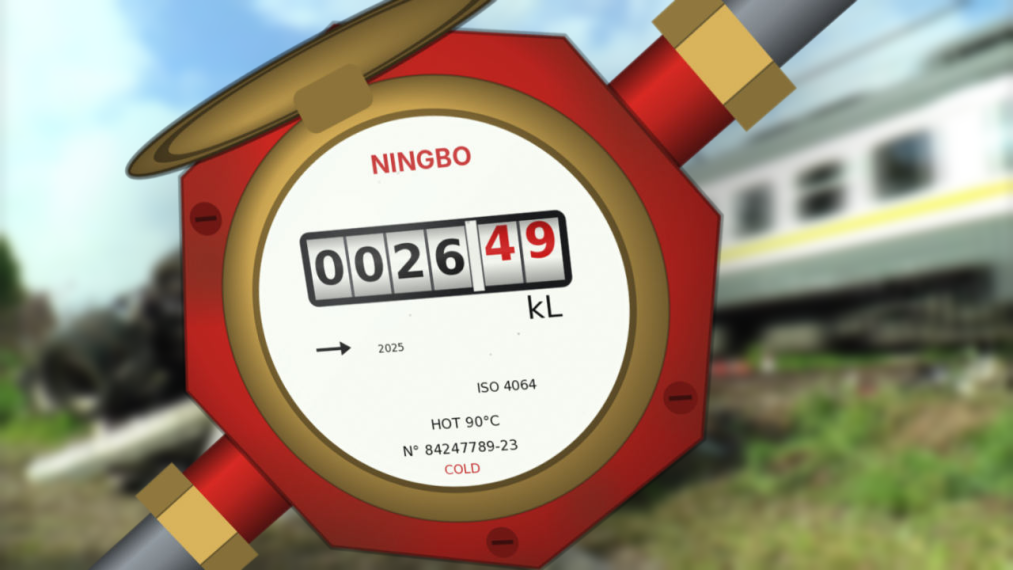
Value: value=26.49 unit=kL
